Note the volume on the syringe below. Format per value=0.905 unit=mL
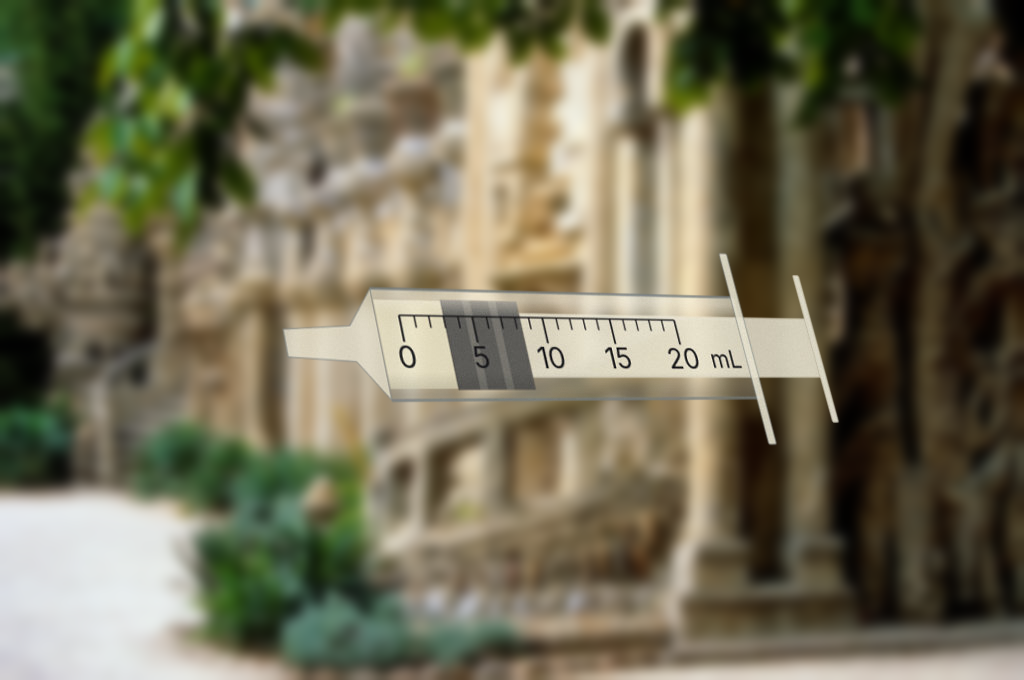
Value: value=3 unit=mL
